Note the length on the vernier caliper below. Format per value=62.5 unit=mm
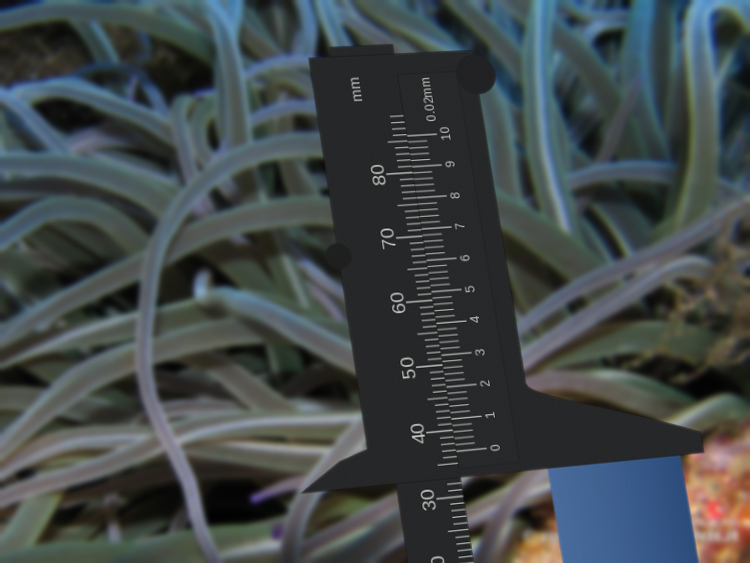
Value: value=36.8 unit=mm
